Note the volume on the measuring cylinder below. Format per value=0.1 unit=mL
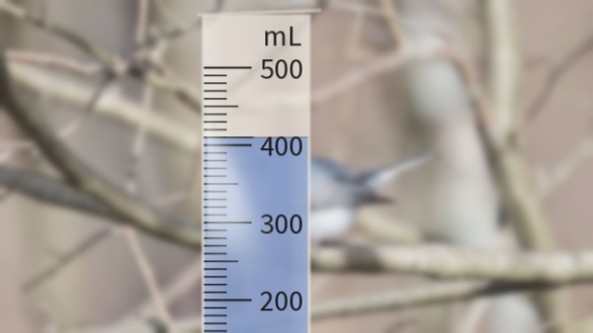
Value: value=410 unit=mL
